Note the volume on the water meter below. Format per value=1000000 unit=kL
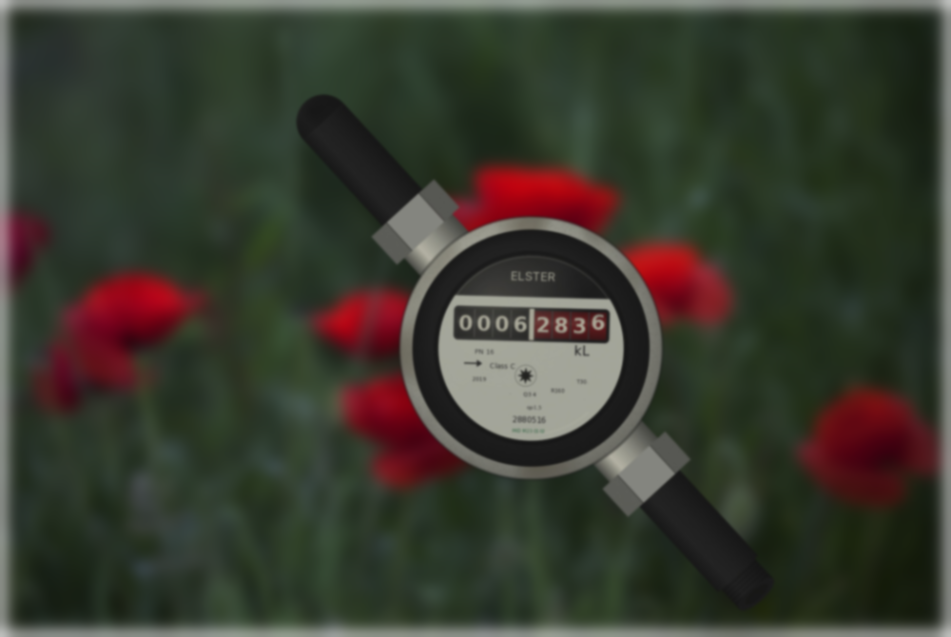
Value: value=6.2836 unit=kL
